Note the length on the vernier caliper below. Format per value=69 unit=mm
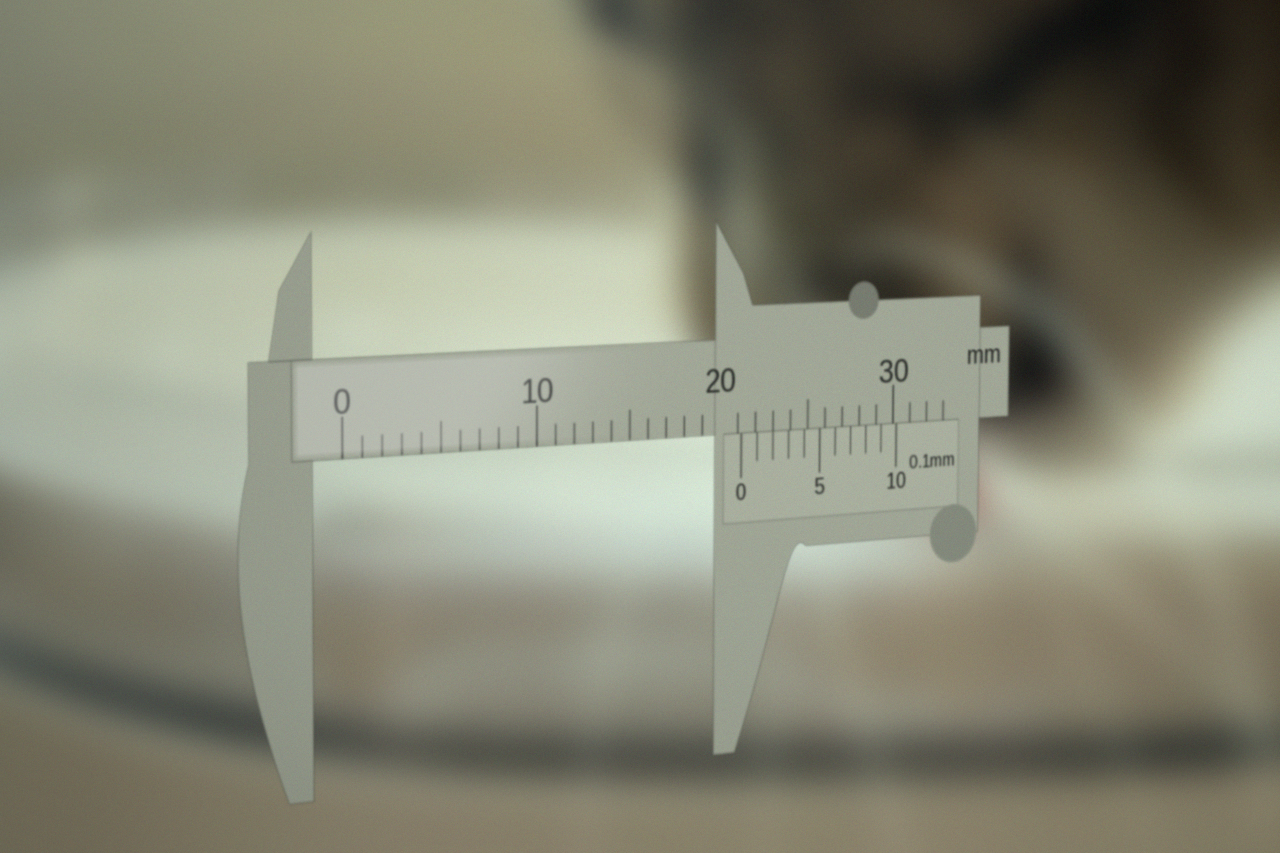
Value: value=21.2 unit=mm
